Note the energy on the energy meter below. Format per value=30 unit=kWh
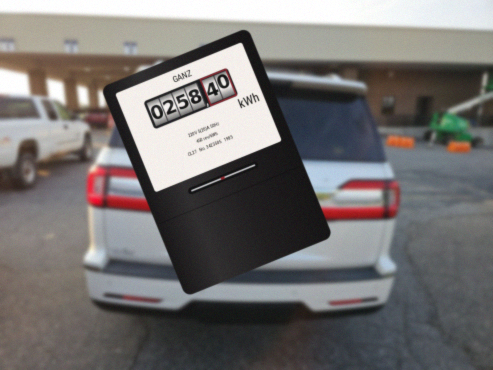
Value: value=258.40 unit=kWh
